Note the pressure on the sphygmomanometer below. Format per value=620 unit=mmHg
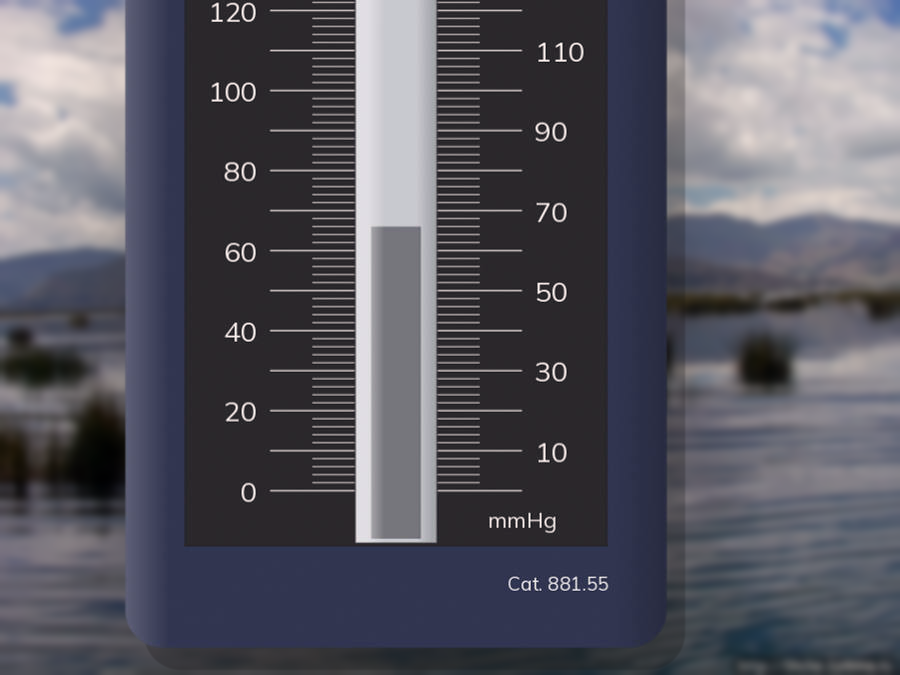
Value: value=66 unit=mmHg
